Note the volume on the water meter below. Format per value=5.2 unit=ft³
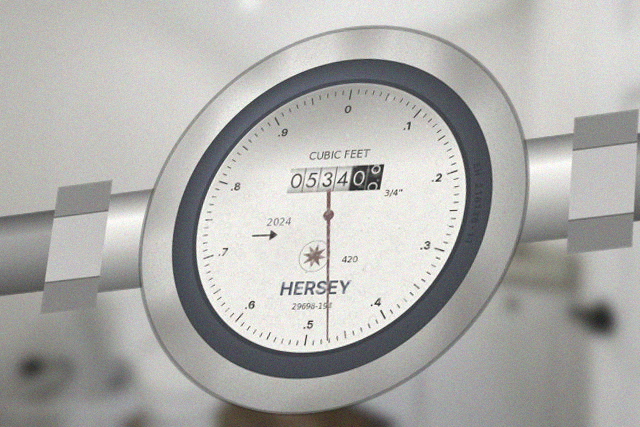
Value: value=53408.47 unit=ft³
